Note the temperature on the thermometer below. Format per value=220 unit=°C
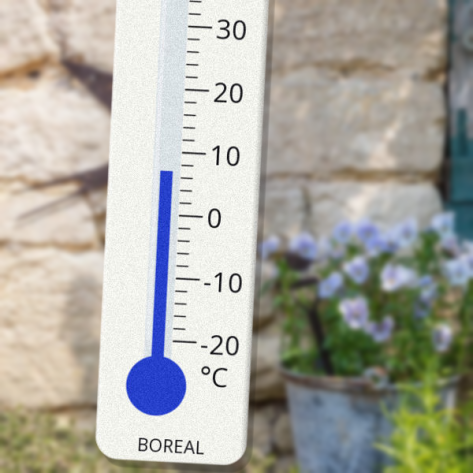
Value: value=7 unit=°C
